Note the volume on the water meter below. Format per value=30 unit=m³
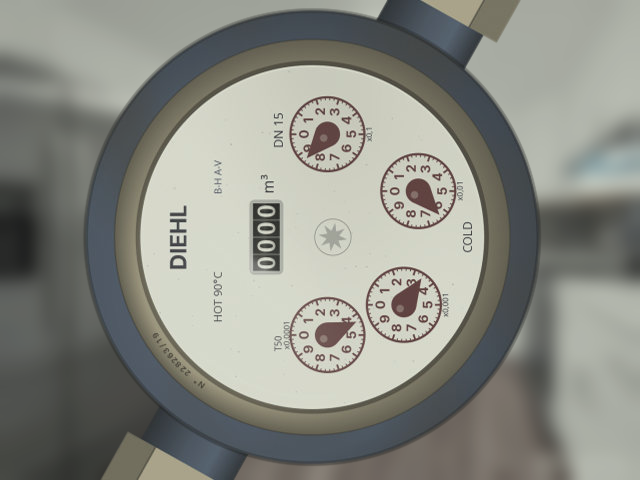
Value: value=0.8634 unit=m³
